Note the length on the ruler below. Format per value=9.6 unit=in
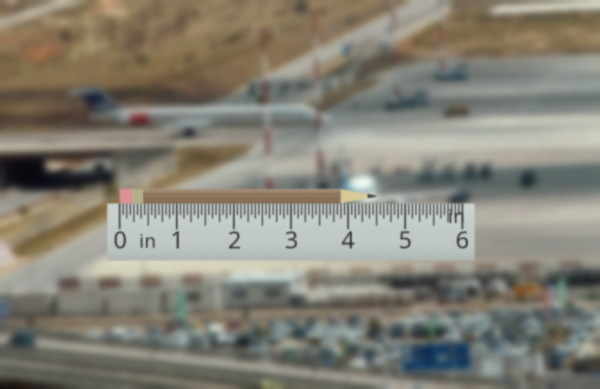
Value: value=4.5 unit=in
